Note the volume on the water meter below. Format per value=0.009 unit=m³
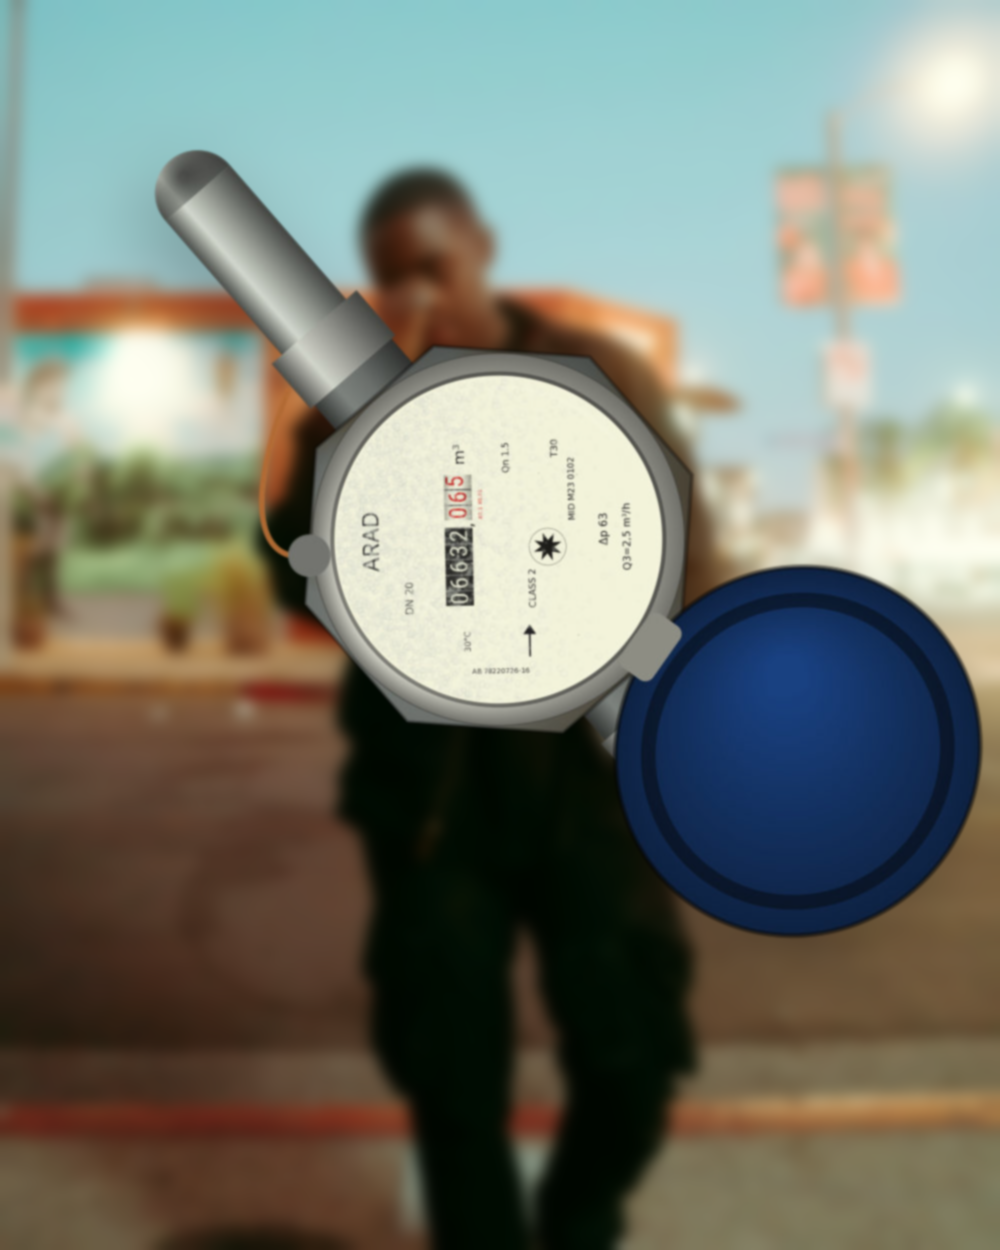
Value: value=6632.065 unit=m³
